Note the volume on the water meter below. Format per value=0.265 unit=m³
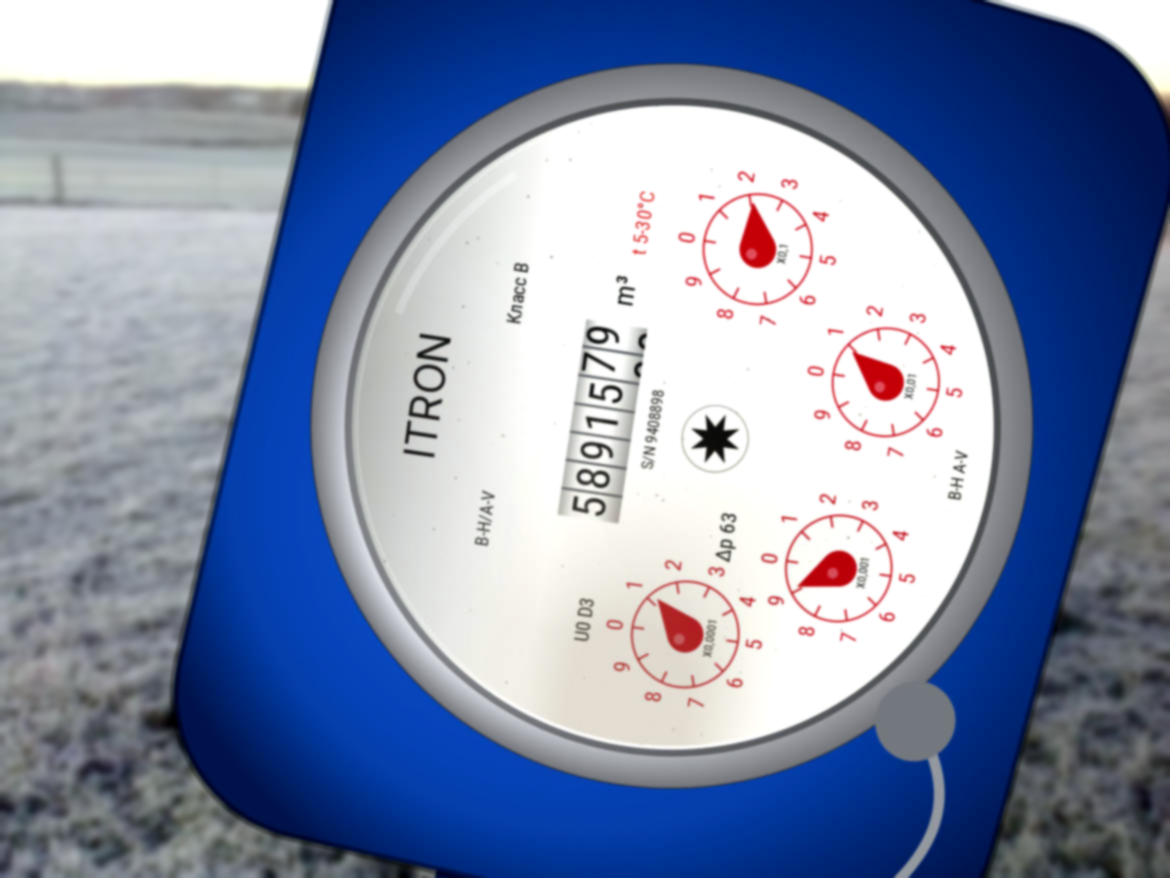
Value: value=5891579.2091 unit=m³
